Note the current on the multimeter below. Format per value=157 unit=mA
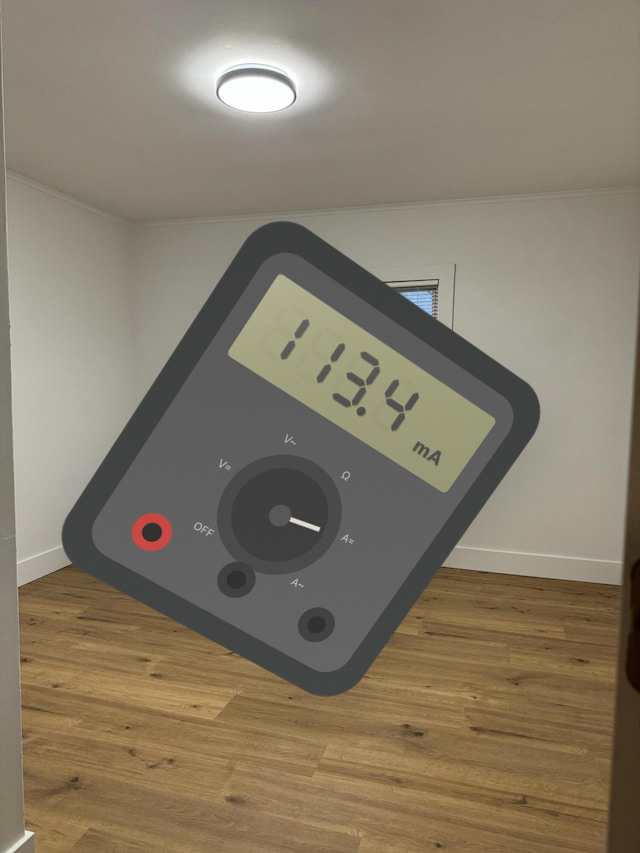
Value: value=113.4 unit=mA
